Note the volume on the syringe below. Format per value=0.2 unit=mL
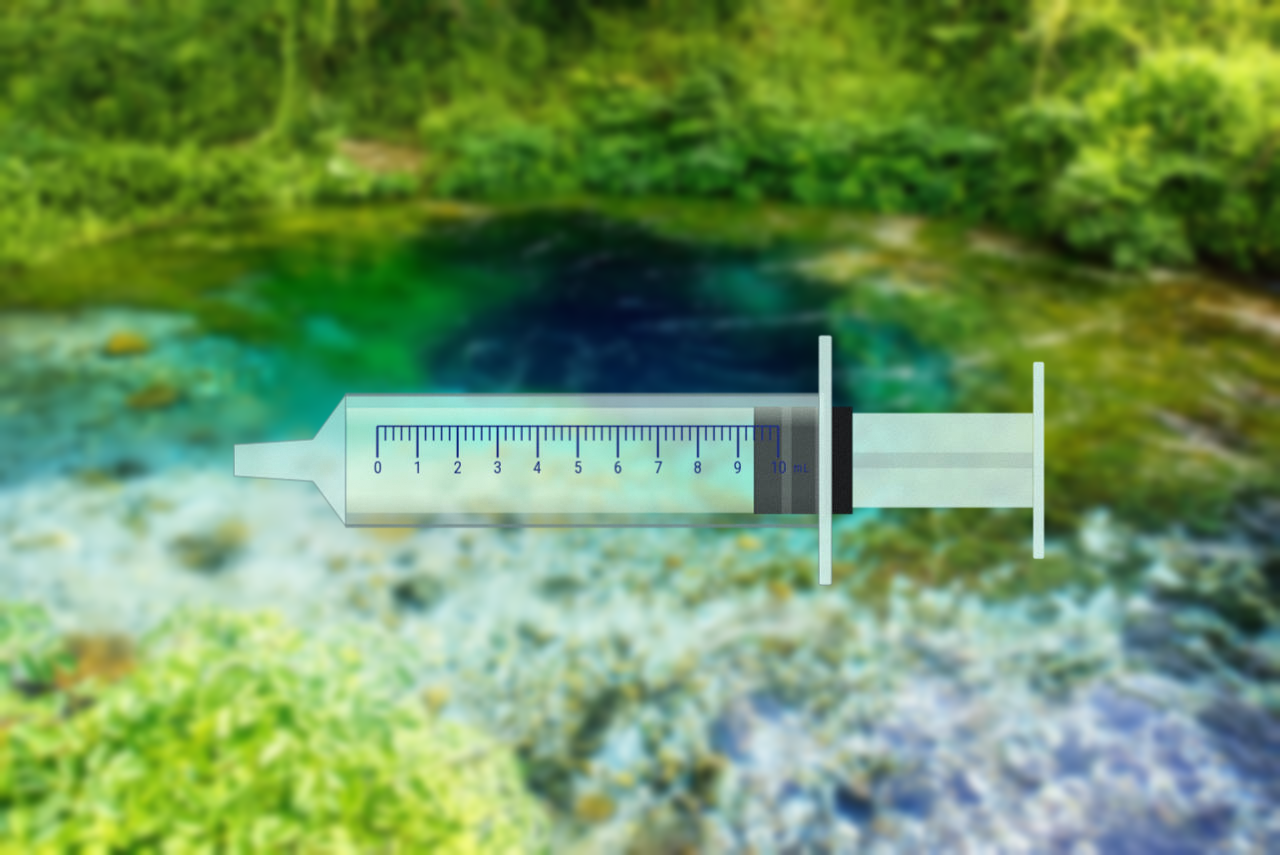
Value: value=9.4 unit=mL
